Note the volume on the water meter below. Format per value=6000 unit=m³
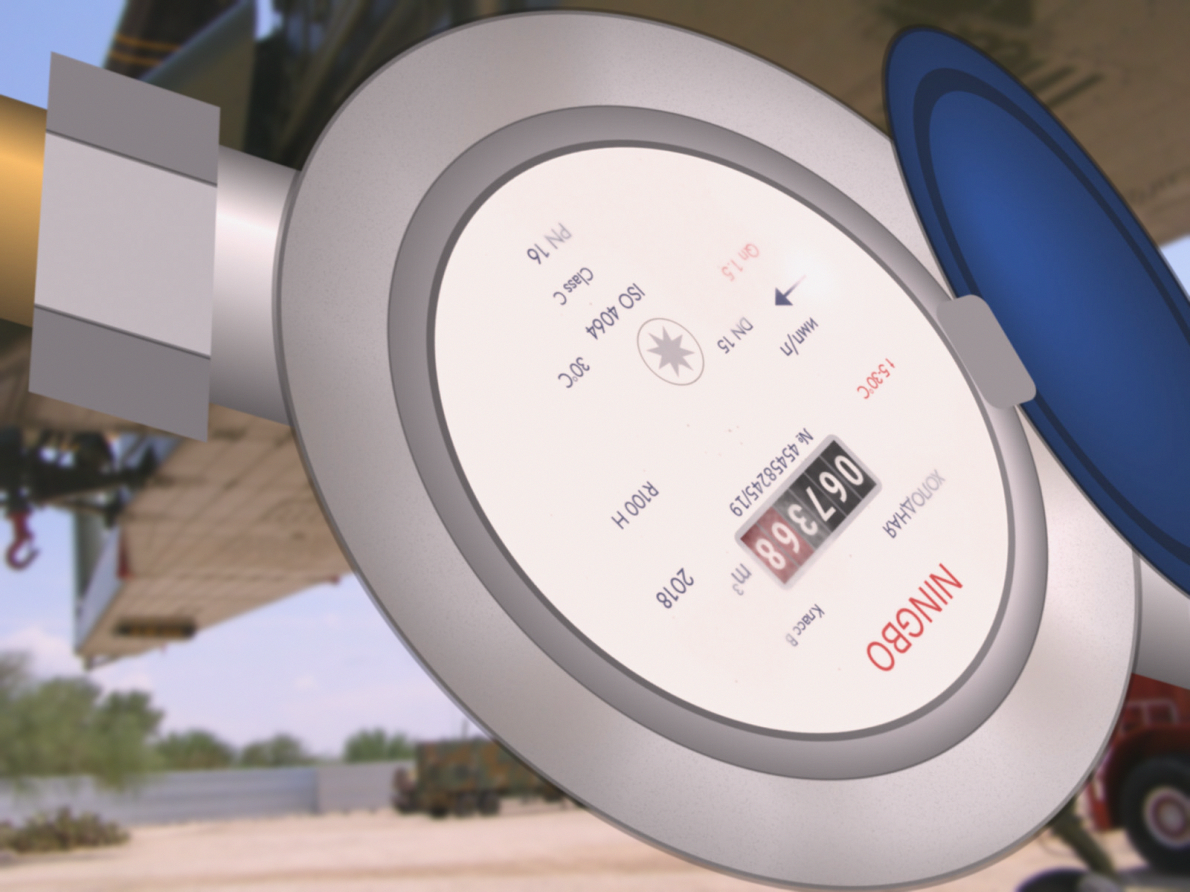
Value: value=673.68 unit=m³
